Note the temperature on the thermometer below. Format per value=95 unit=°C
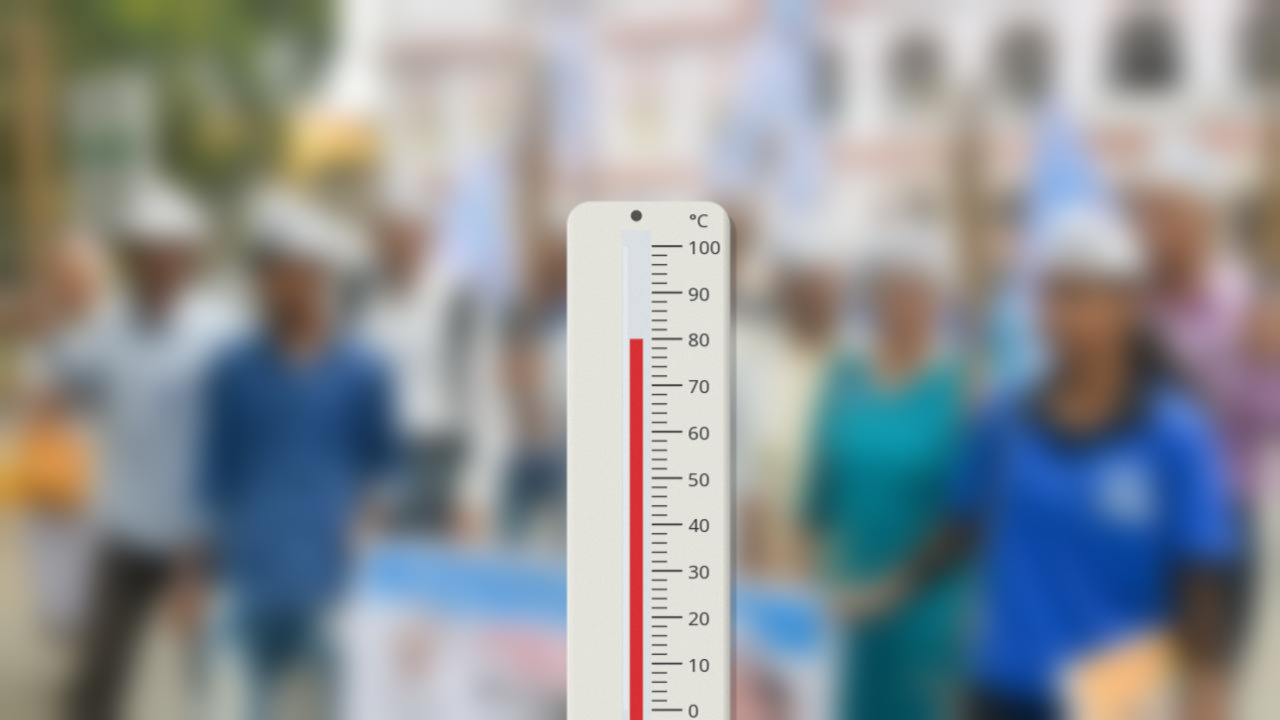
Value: value=80 unit=°C
